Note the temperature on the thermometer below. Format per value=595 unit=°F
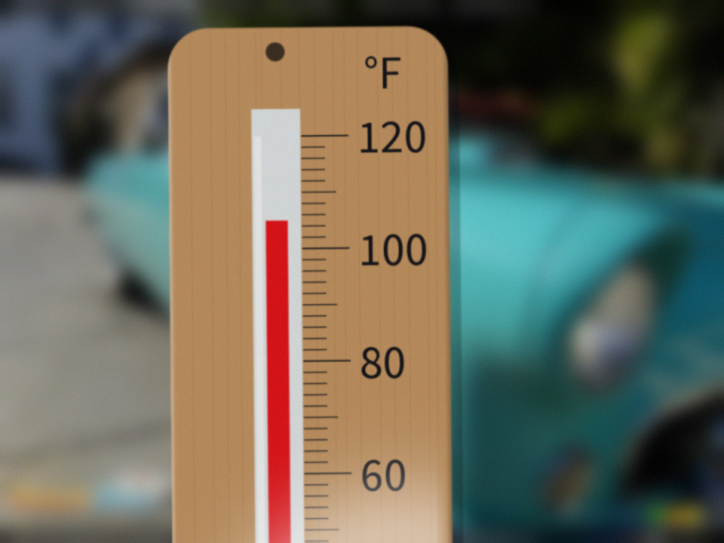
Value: value=105 unit=°F
